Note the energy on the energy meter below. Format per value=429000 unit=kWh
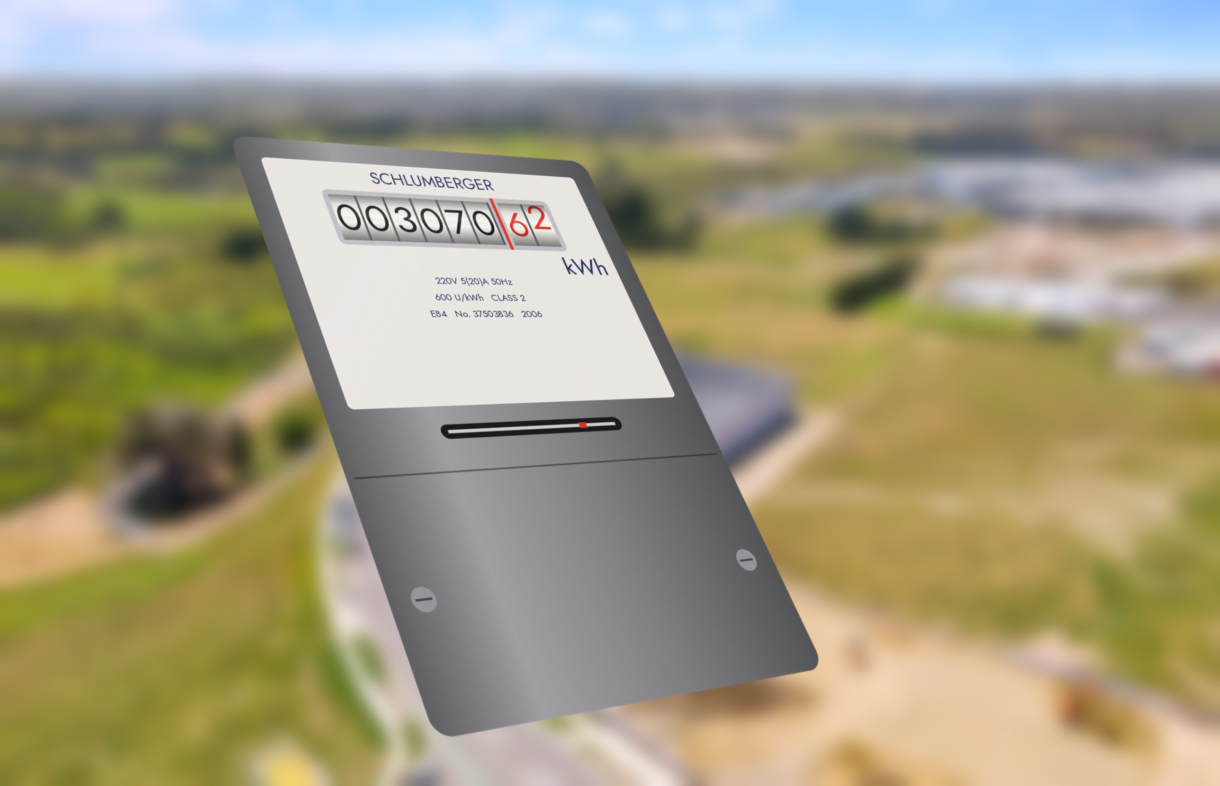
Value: value=3070.62 unit=kWh
